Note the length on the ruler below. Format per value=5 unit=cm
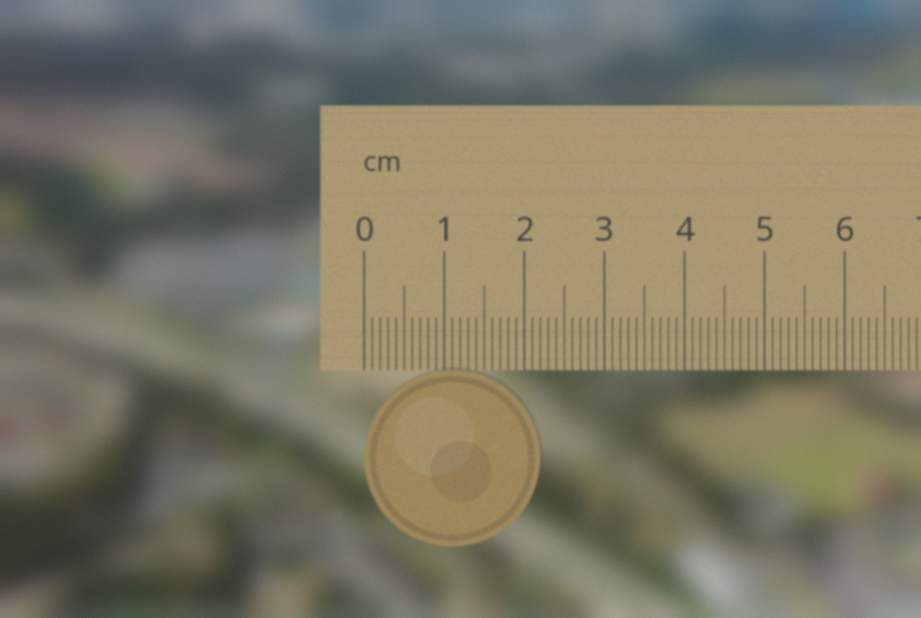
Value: value=2.2 unit=cm
